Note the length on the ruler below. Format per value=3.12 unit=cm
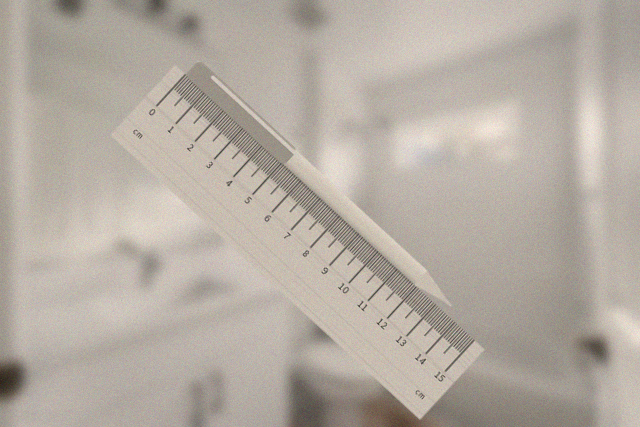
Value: value=13.5 unit=cm
